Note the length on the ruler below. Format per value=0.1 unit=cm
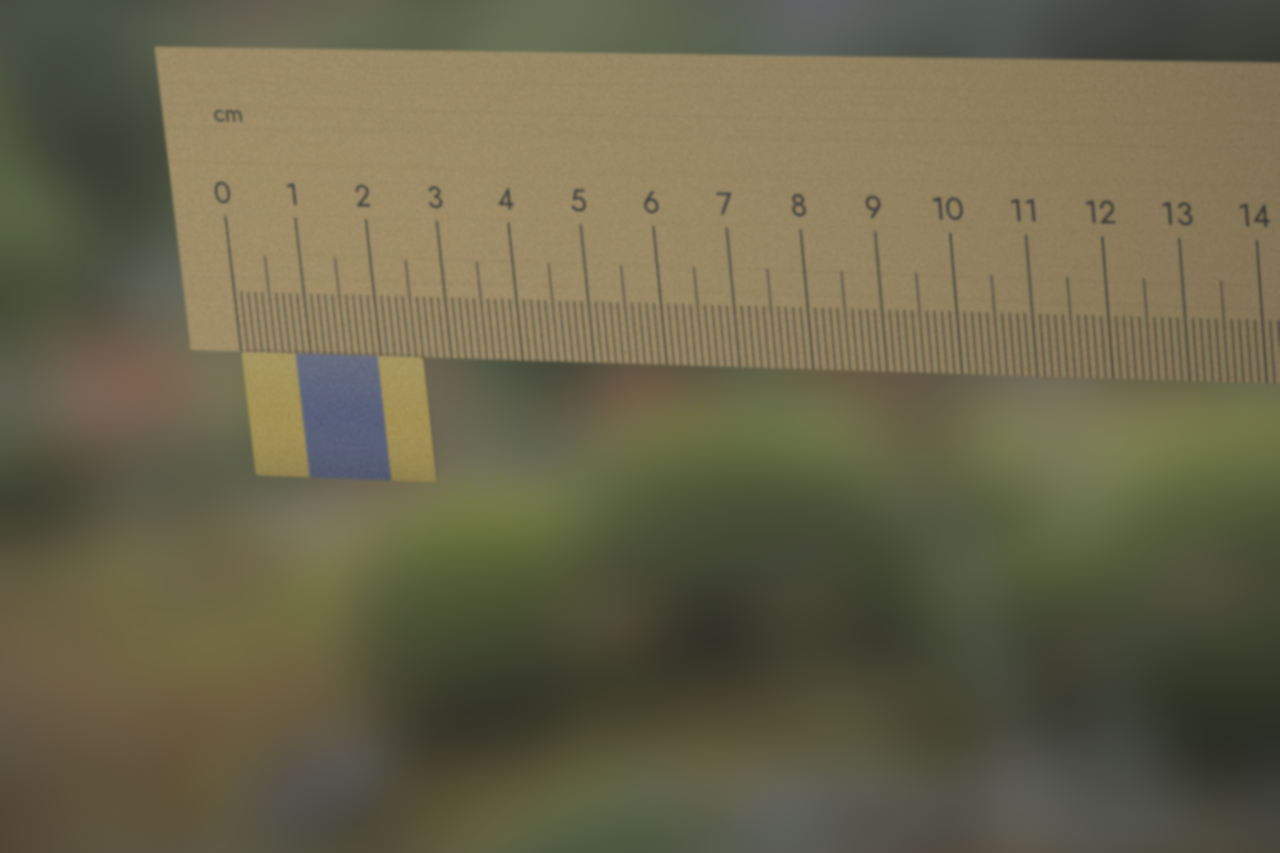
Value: value=2.6 unit=cm
